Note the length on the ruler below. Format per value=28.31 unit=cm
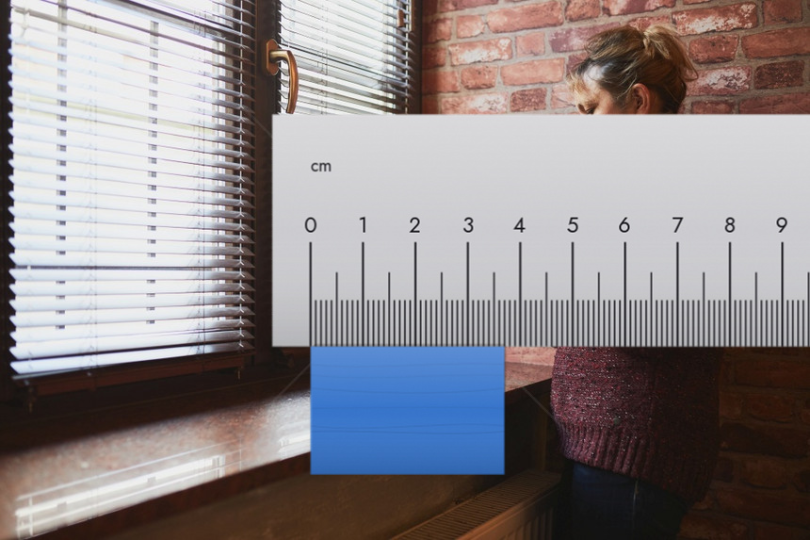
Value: value=3.7 unit=cm
